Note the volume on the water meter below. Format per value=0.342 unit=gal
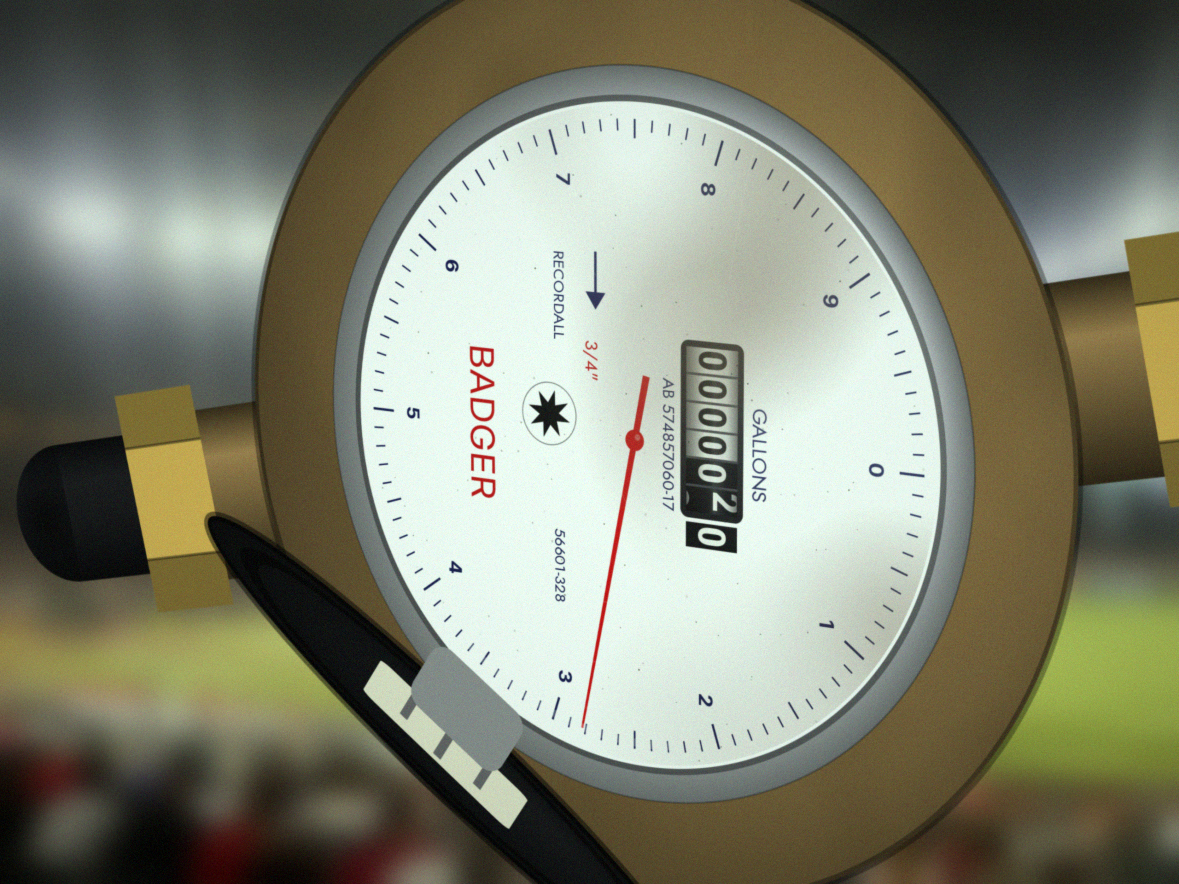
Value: value=22.8 unit=gal
